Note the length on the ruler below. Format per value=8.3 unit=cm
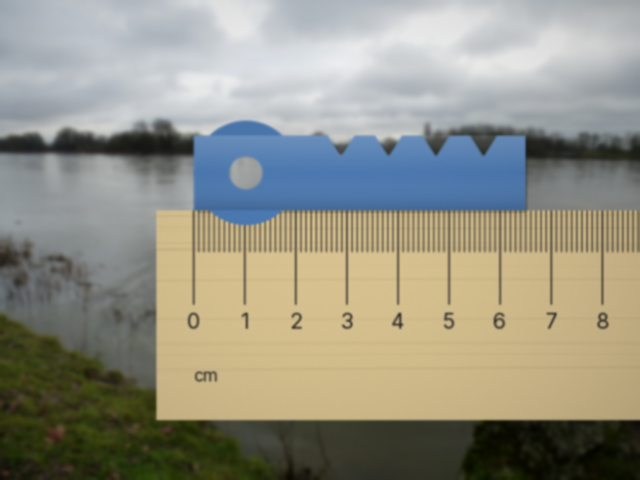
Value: value=6.5 unit=cm
